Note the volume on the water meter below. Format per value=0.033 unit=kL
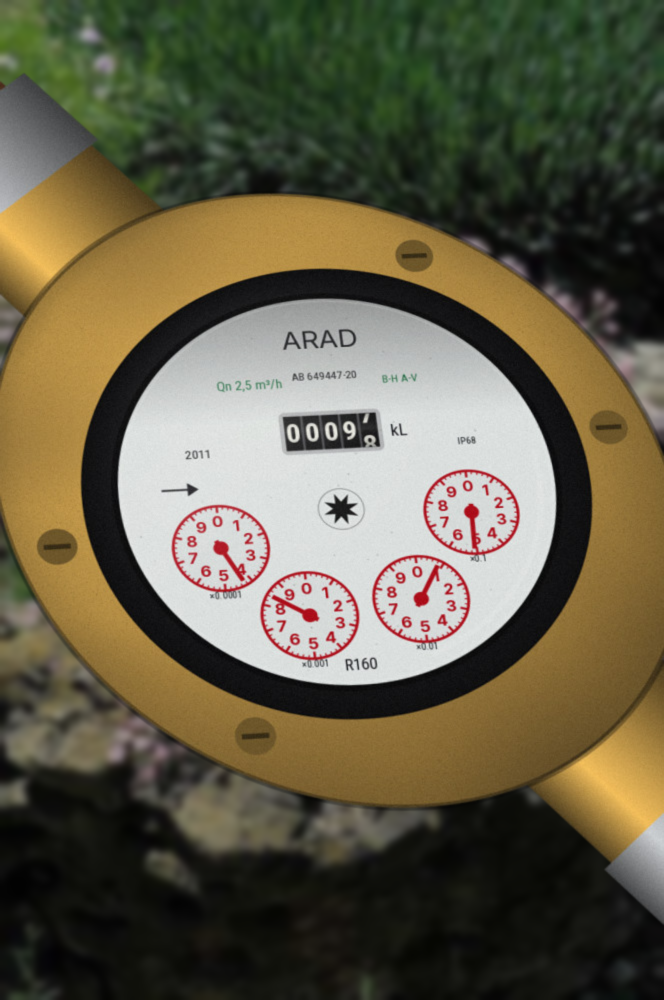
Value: value=97.5084 unit=kL
